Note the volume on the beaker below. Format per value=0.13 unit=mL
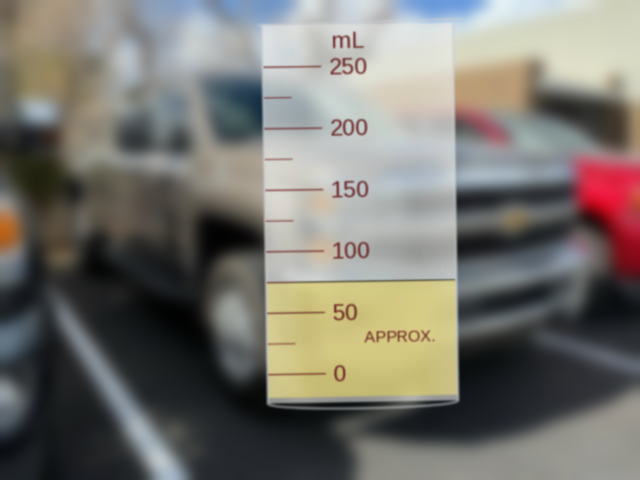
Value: value=75 unit=mL
